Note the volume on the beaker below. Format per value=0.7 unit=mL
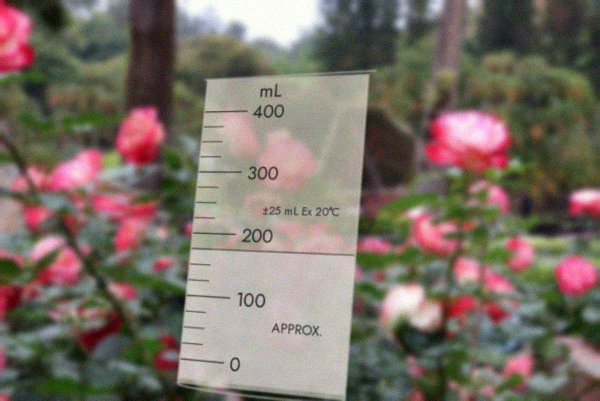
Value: value=175 unit=mL
